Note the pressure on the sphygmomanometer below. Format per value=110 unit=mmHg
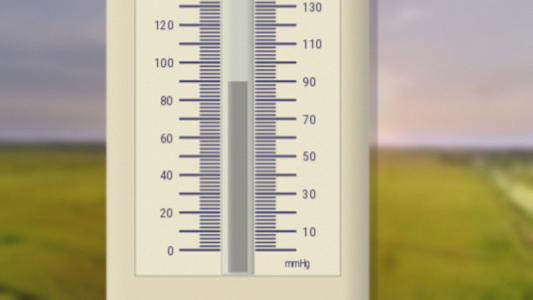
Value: value=90 unit=mmHg
